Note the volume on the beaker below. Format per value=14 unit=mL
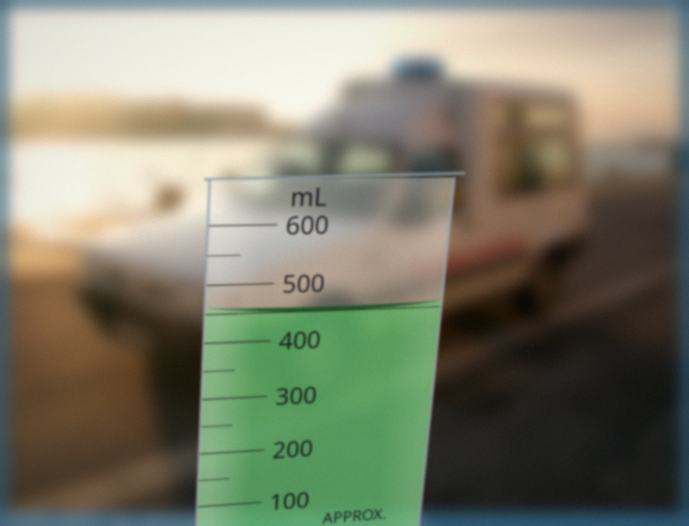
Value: value=450 unit=mL
